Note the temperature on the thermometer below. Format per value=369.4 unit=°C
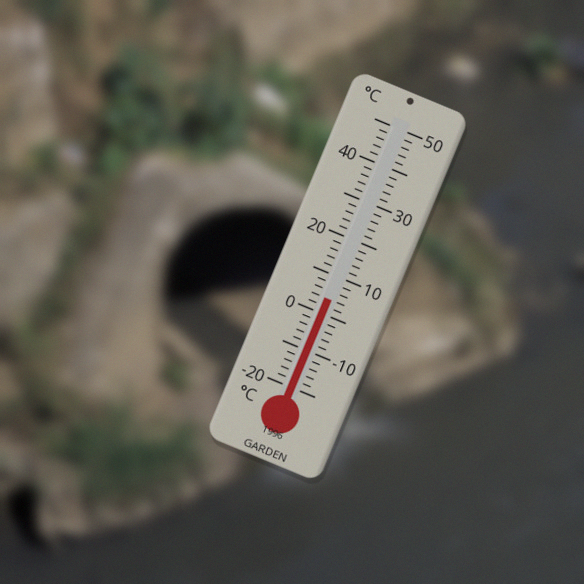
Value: value=4 unit=°C
